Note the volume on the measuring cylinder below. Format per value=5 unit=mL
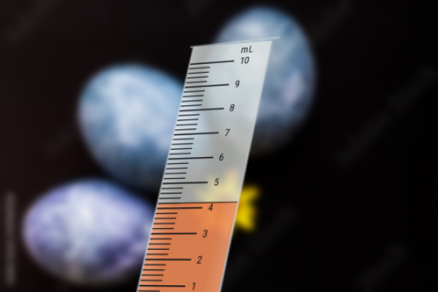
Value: value=4.2 unit=mL
